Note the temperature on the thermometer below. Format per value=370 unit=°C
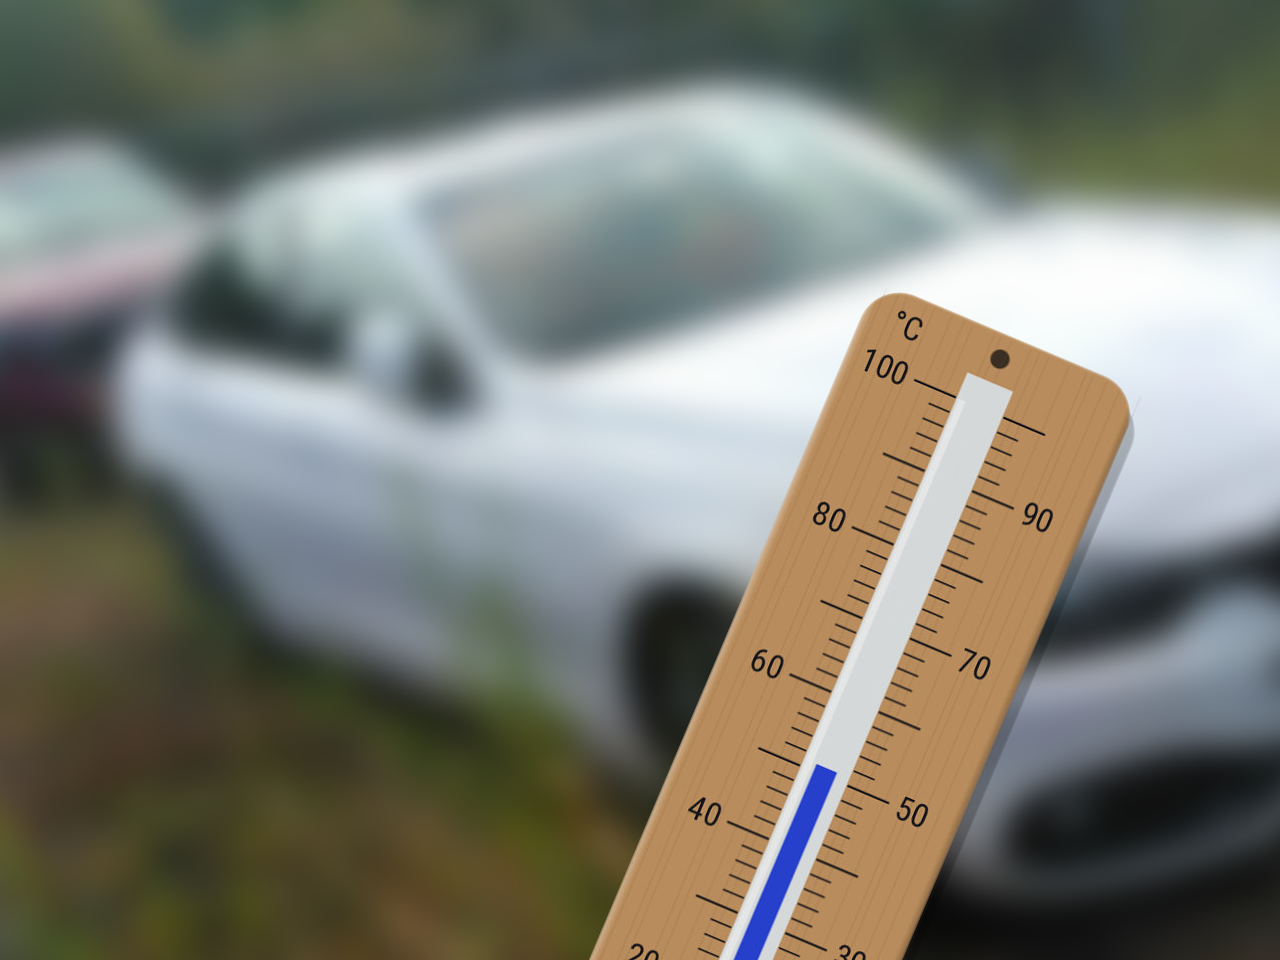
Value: value=51 unit=°C
